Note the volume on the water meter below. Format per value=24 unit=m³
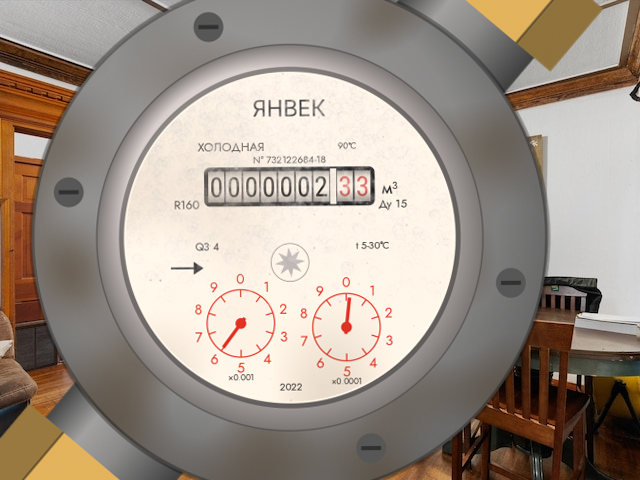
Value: value=2.3360 unit=m³
